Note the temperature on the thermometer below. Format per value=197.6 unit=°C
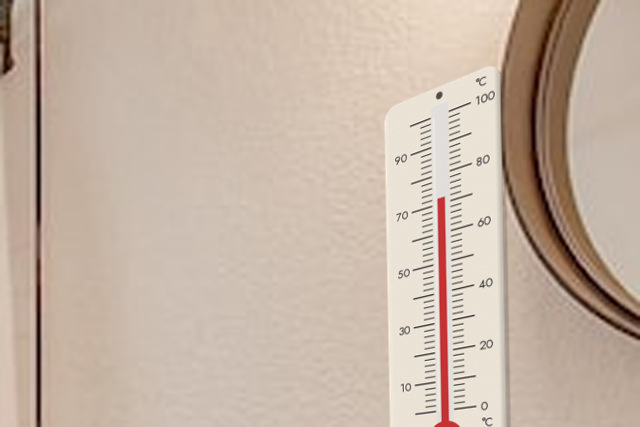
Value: value=72 unit=°C
